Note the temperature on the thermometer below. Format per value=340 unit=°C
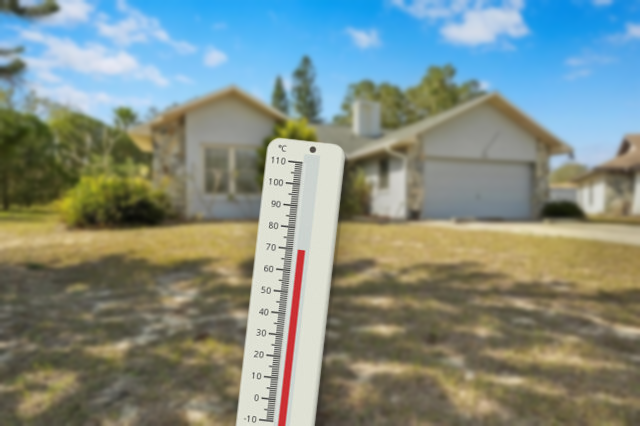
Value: value=70 unit=°C
